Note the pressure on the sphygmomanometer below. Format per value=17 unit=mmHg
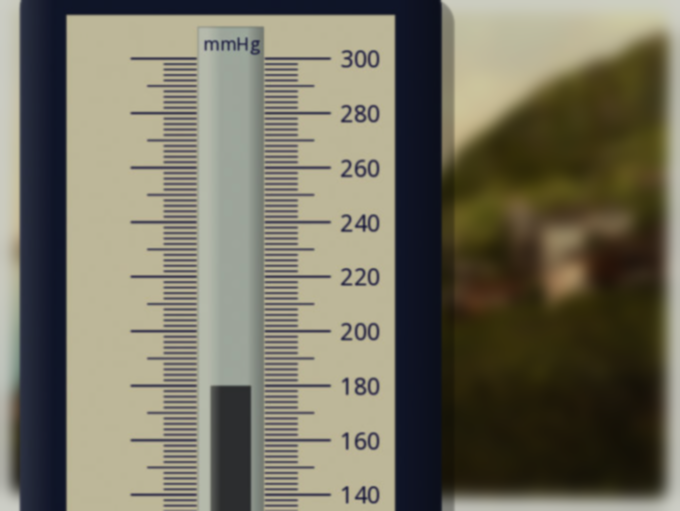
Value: value=180 unit=mmHg
